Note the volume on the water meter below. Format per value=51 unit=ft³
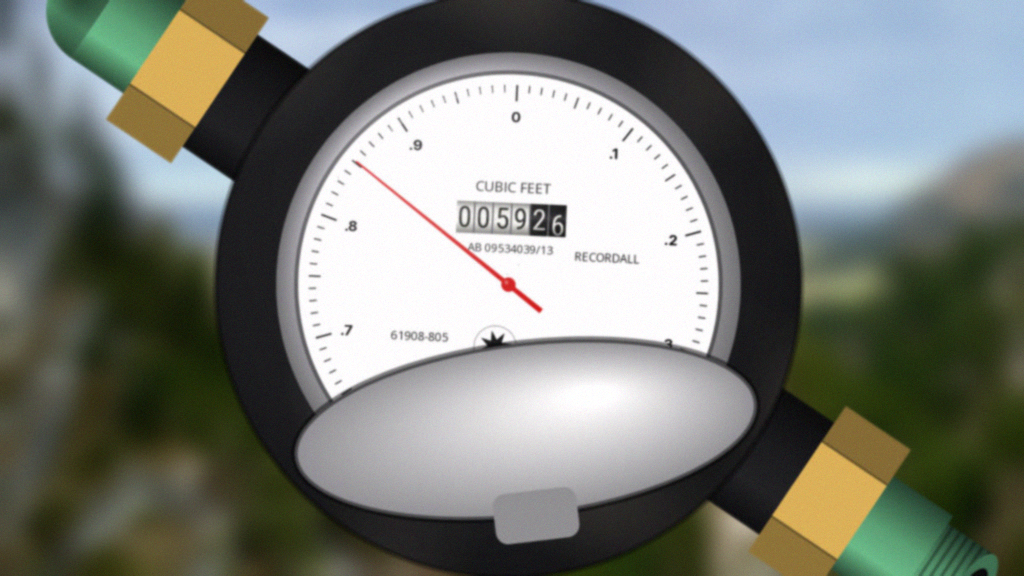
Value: value=5925.85 unit=ft³
